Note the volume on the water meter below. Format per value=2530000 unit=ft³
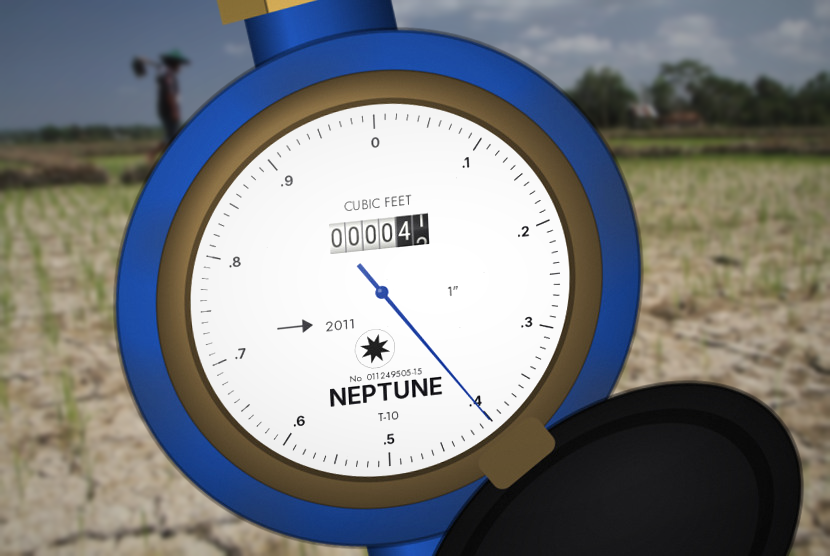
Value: value=41.40 unit=ft³
